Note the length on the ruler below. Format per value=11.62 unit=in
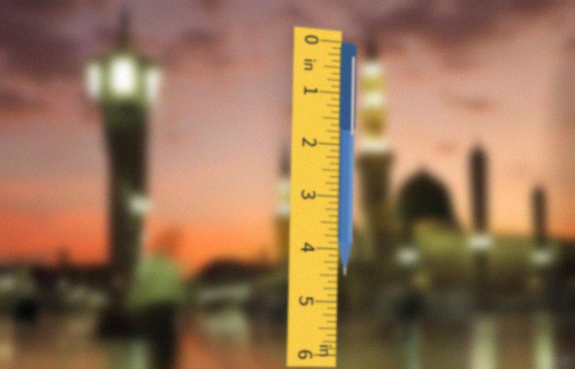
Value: value=4.5 unit=in
